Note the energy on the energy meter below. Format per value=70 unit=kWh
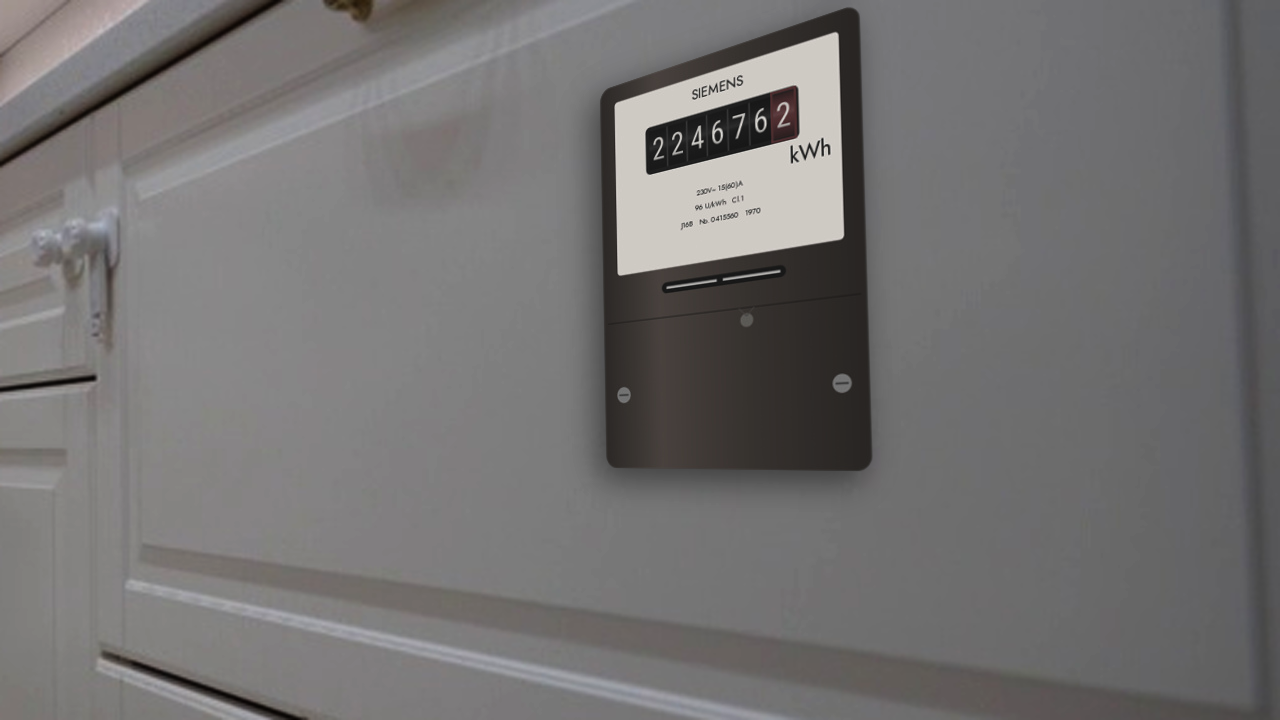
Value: value=224676.2 unit=kWh
